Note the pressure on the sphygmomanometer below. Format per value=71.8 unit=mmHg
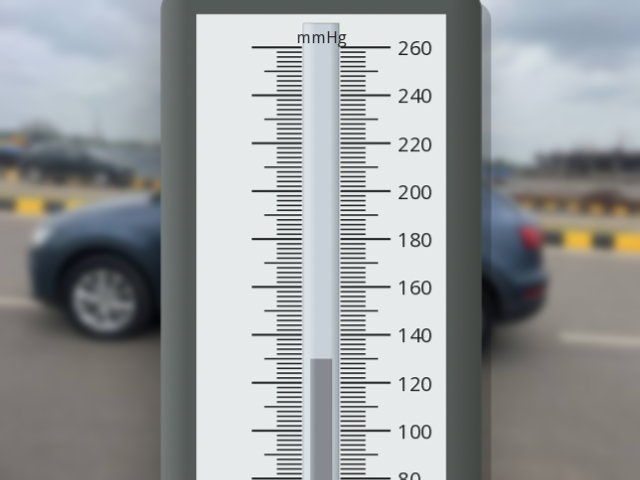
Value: value=130 unit=mmHg
